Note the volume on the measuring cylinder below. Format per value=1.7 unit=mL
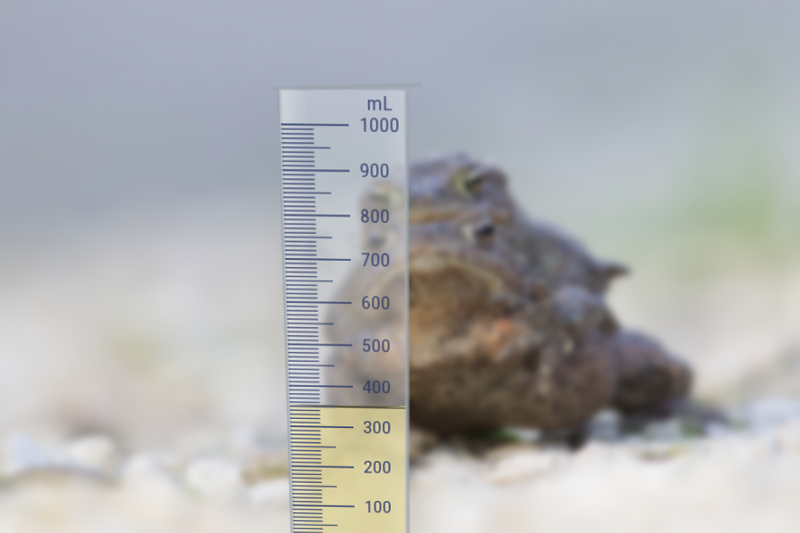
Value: value=350 unit=mL
